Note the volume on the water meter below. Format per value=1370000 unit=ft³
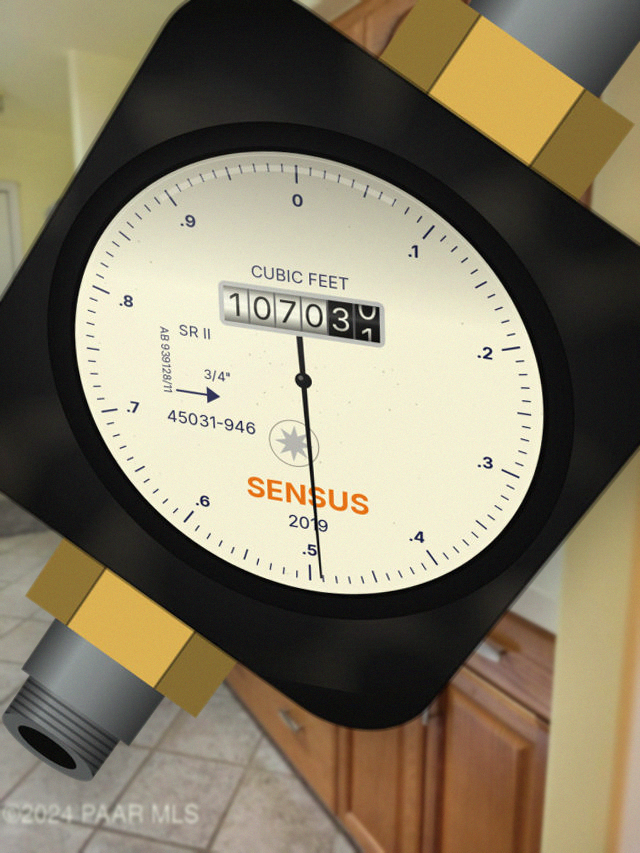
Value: value=107030.49 unit=ft³
